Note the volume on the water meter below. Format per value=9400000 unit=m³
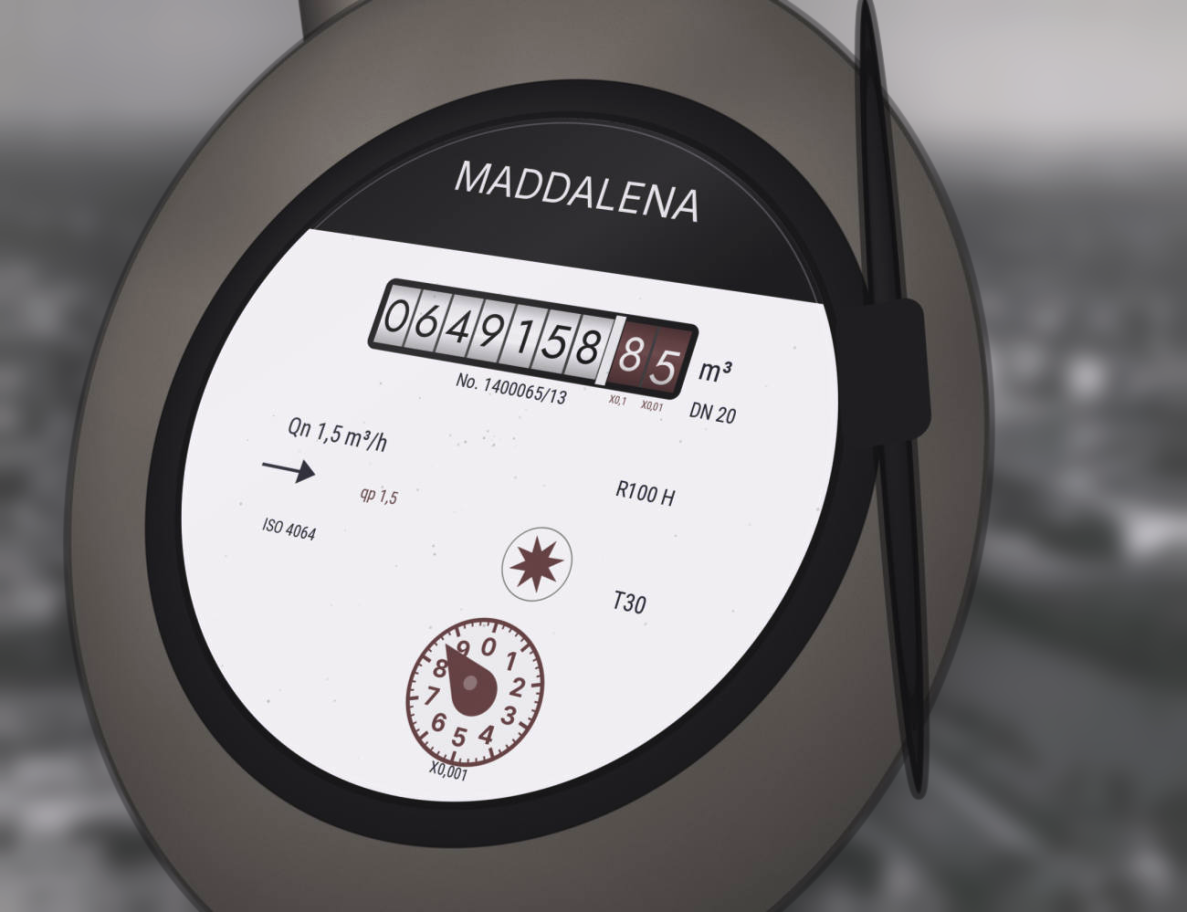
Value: value=649158.848 unit=m³
